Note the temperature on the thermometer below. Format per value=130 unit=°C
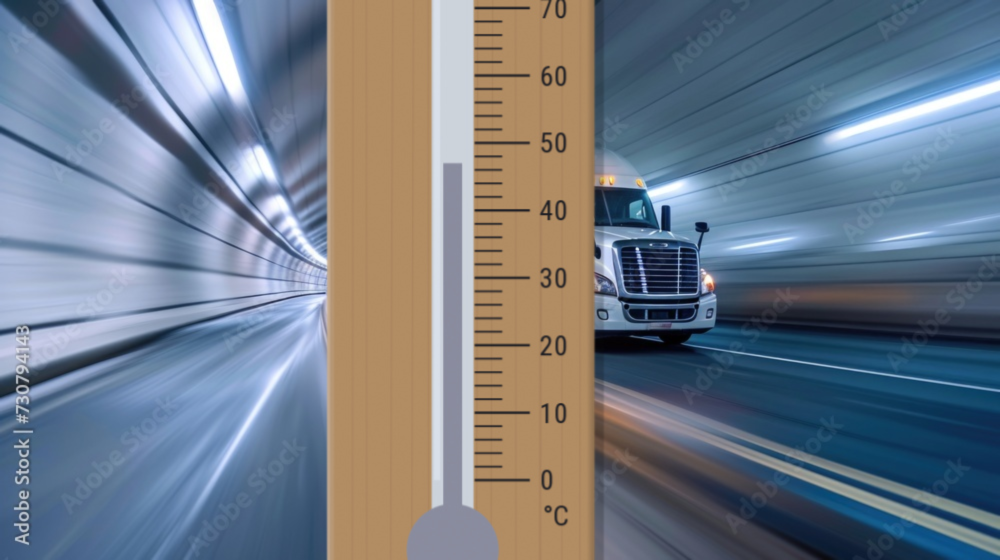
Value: value=47 unit=°C
